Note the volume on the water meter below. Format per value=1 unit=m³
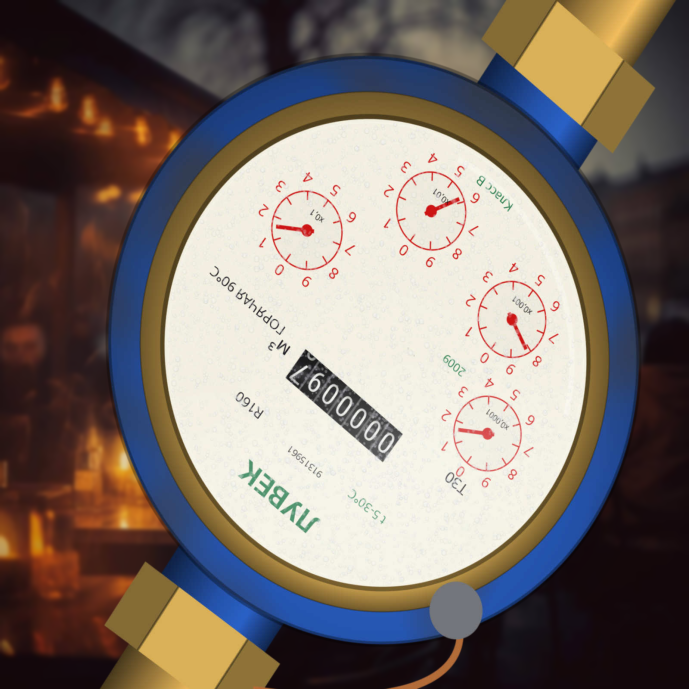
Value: value=97.1581 unit=m³
